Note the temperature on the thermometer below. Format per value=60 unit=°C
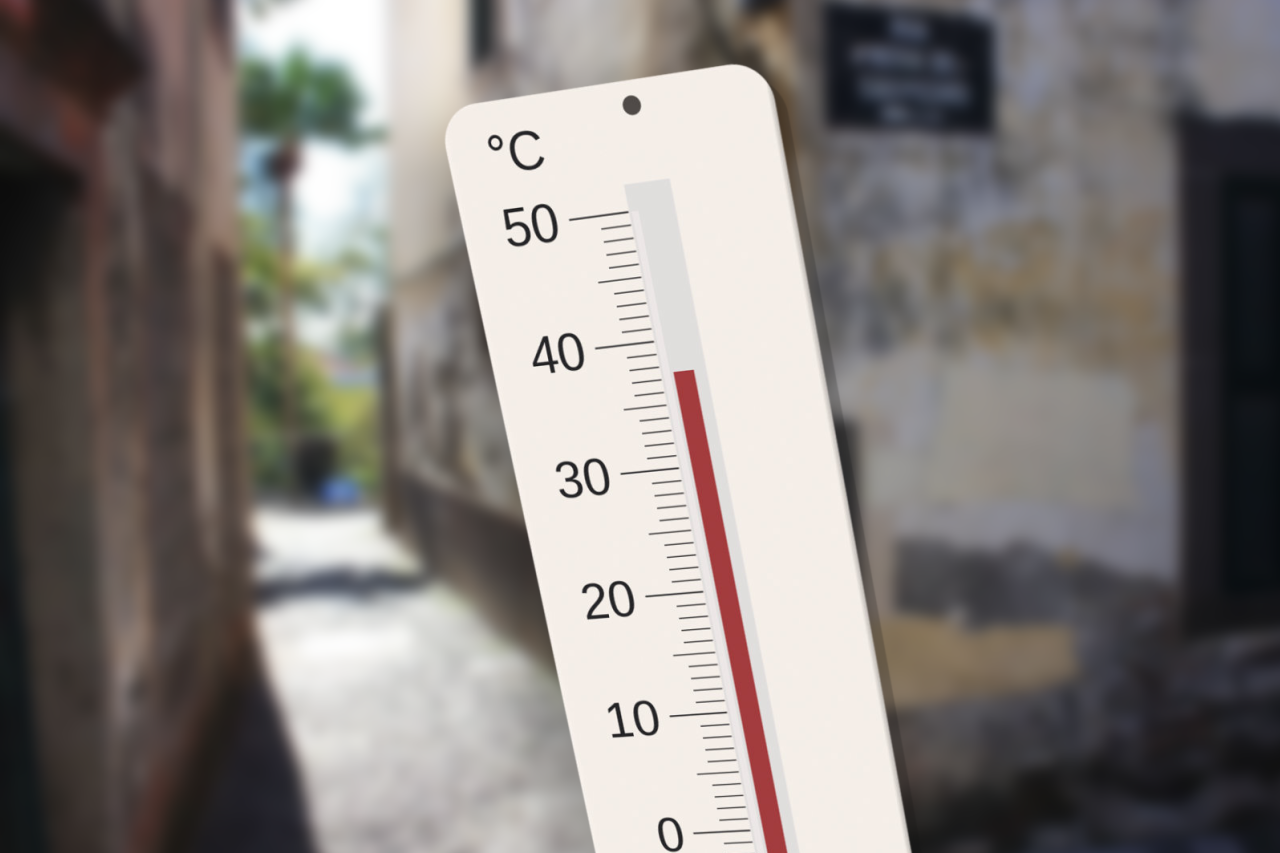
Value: value=37.5 unit=°C
